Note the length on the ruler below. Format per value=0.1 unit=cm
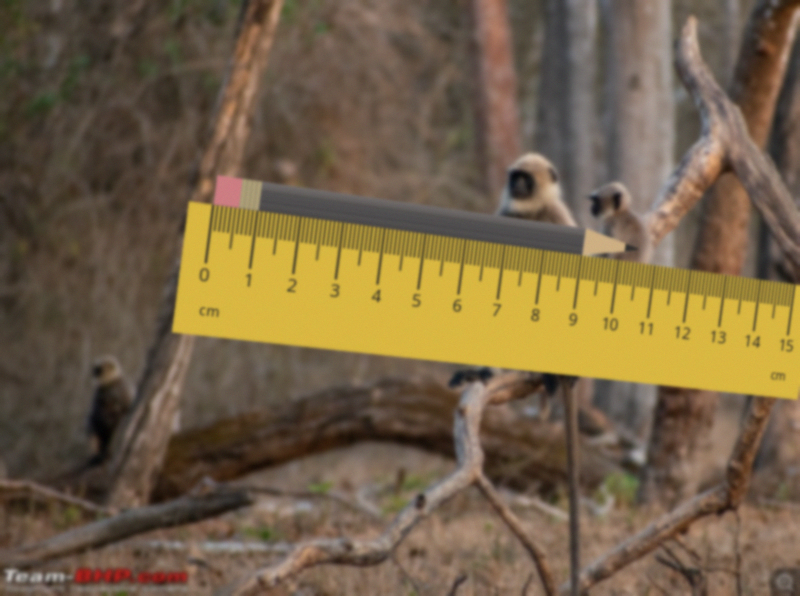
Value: value=10.5 unit=cm
